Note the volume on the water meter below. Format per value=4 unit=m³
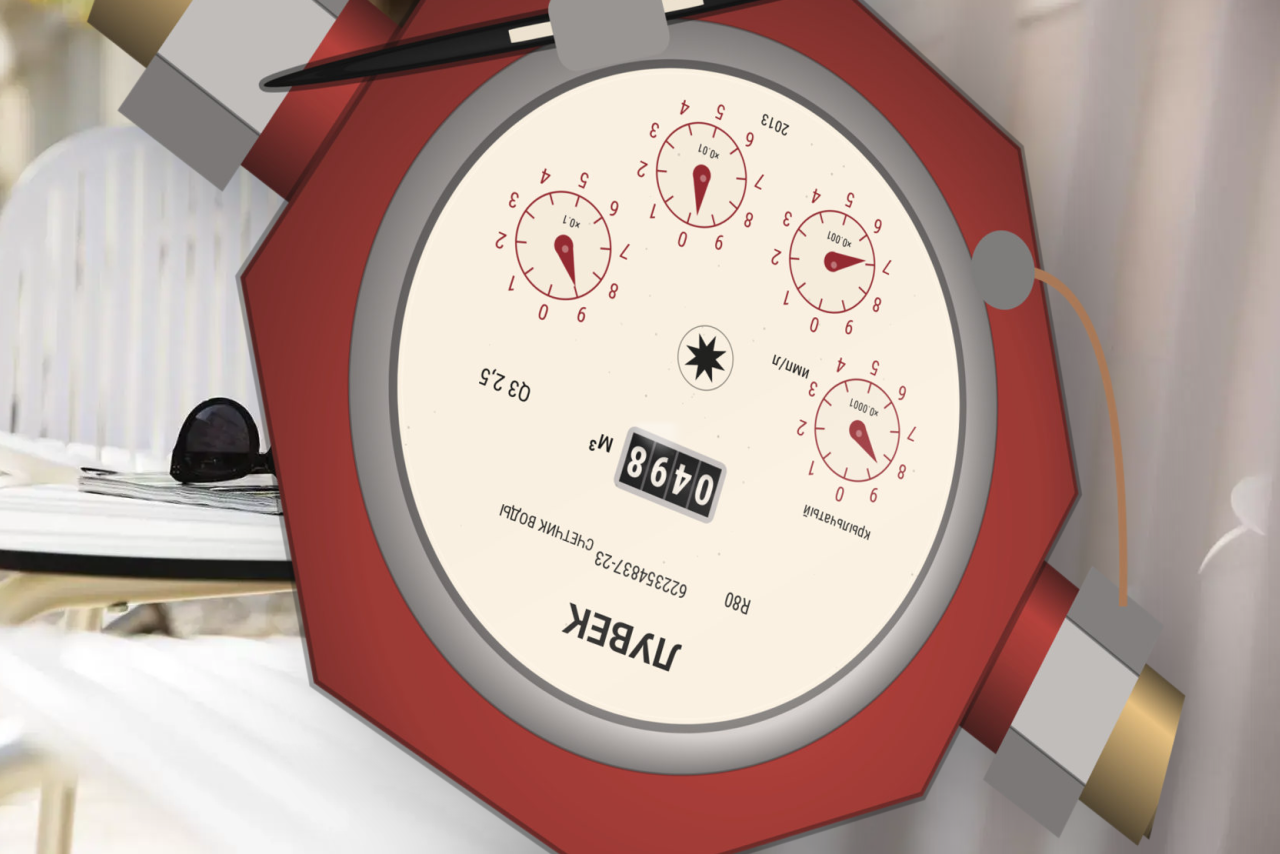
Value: value=498.8968 unit=m³
